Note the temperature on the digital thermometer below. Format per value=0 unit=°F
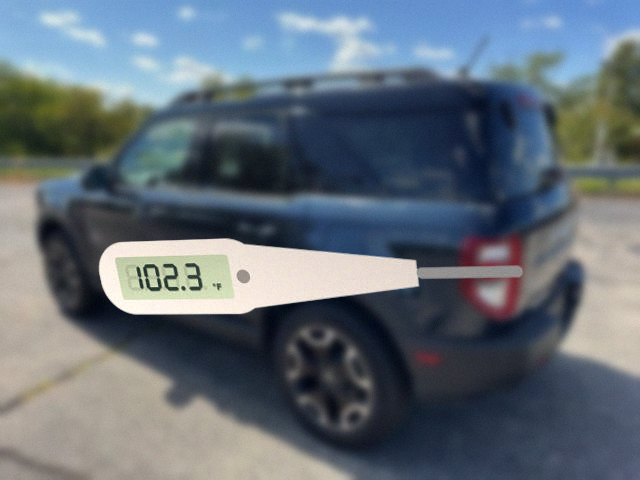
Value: value=102.3 unit=°F
